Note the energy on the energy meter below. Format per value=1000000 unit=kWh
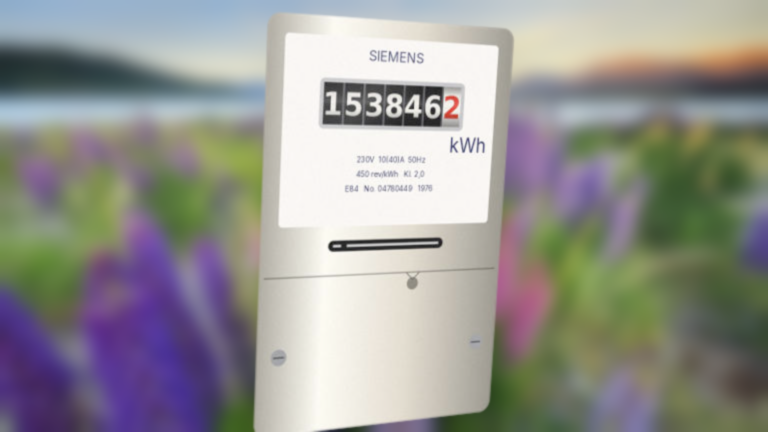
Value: value=153846.2 unit=kWh
